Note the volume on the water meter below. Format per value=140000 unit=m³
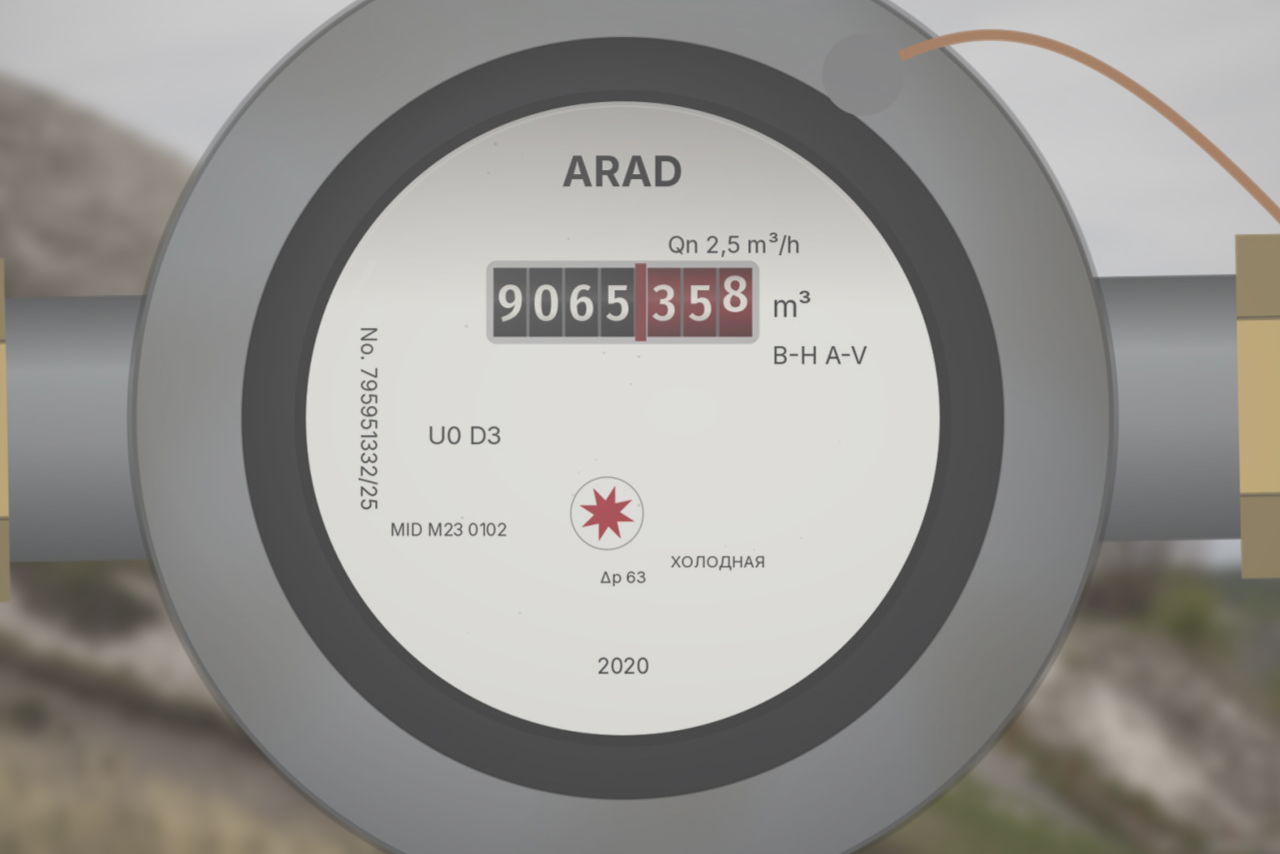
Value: value=9065.358 unit=m³
